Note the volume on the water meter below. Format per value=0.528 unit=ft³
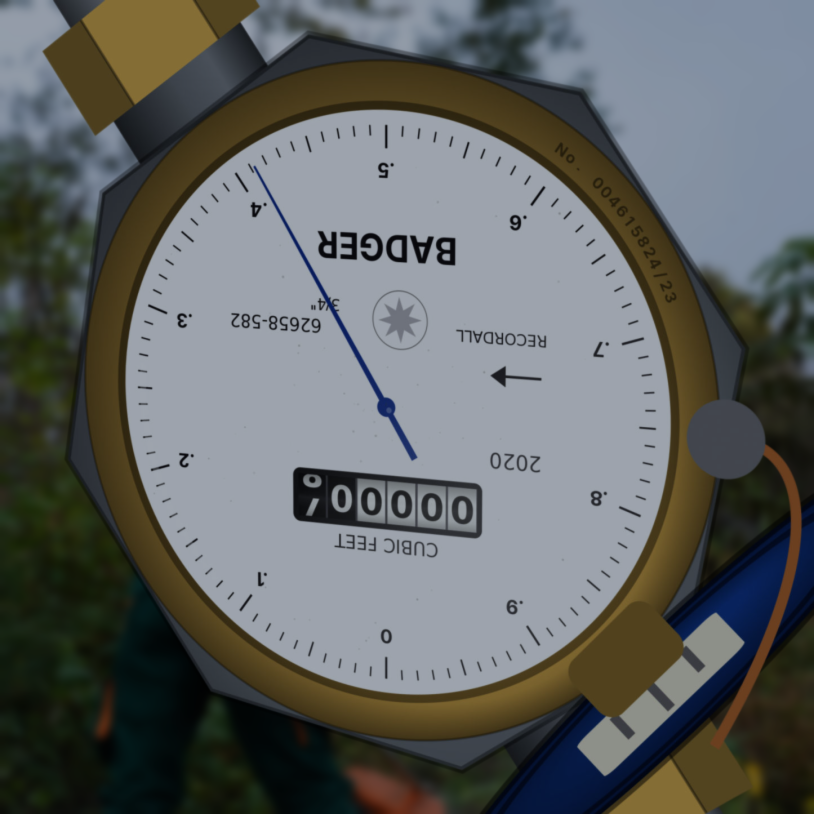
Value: value=7.41 unit=ft³
